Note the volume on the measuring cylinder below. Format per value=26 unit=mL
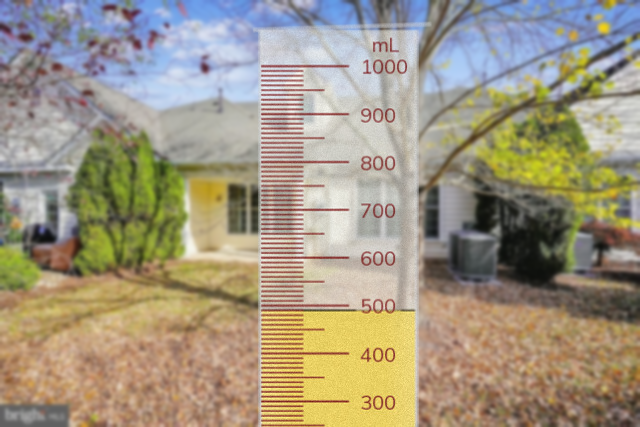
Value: value=490 unit=mL
